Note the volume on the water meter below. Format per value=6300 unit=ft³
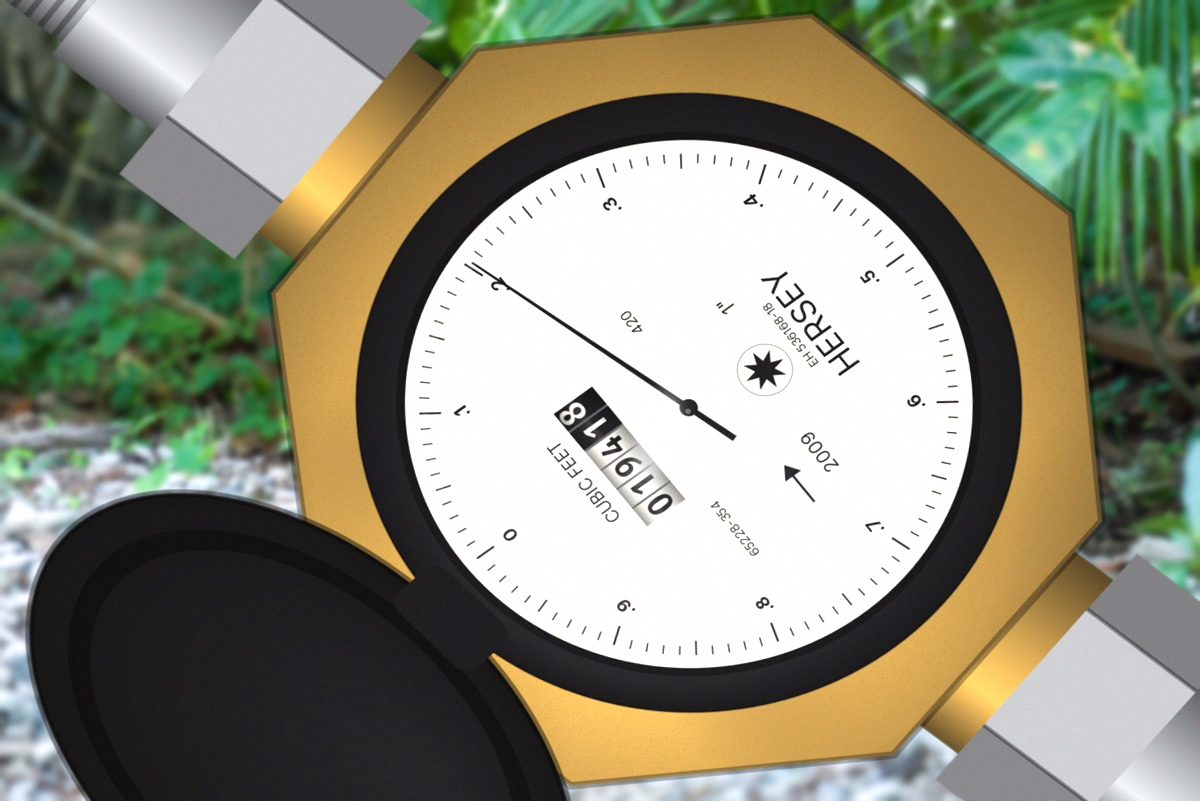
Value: value=19418.20 unit=ft³
